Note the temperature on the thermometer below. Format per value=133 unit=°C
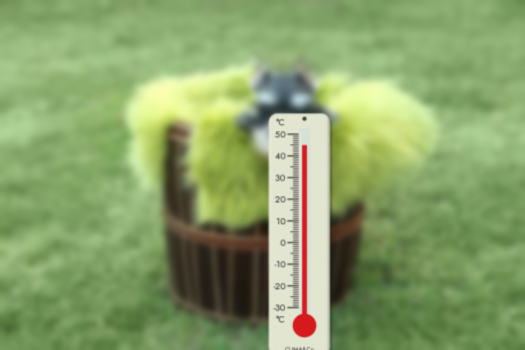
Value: value=45 unit=°C
